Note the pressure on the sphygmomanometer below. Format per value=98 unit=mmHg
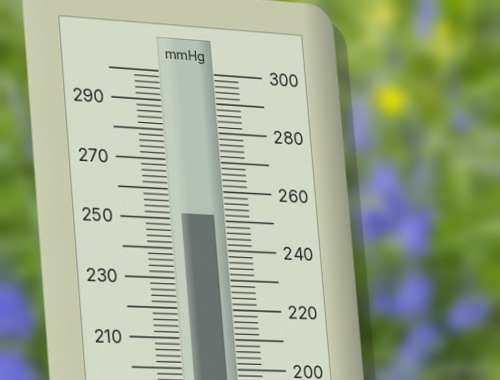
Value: value=252 unit=mmHg
